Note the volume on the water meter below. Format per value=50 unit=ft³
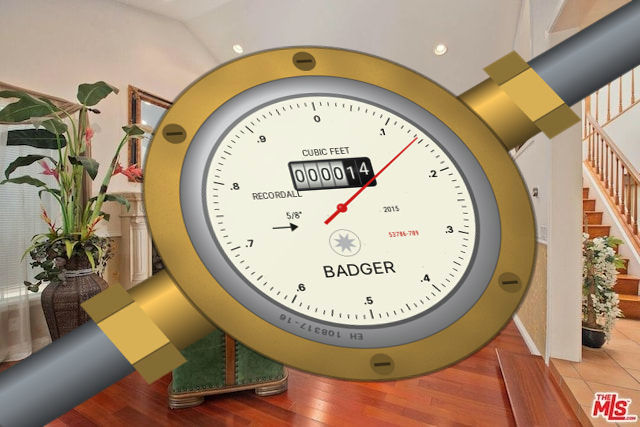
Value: value=14.14 unit=ft³
